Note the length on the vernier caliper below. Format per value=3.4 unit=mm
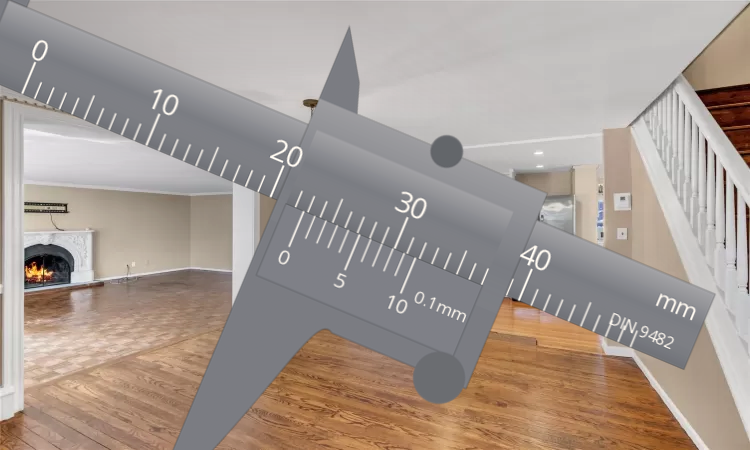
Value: value=22.7 unit=mm
